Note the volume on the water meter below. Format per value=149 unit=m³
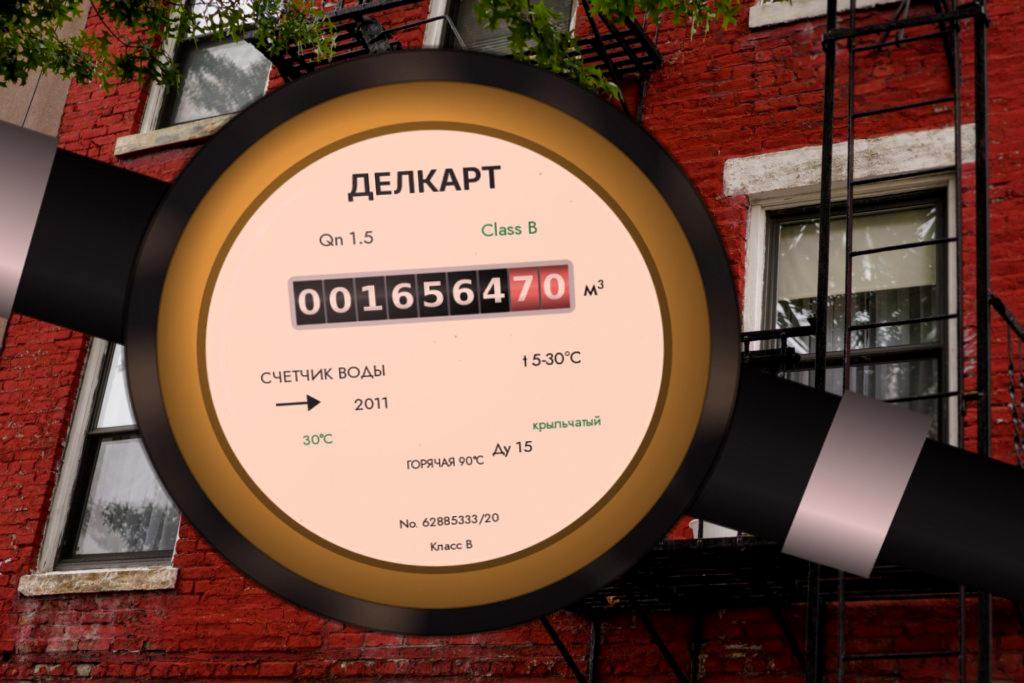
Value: value=16564.70 unit=m³
